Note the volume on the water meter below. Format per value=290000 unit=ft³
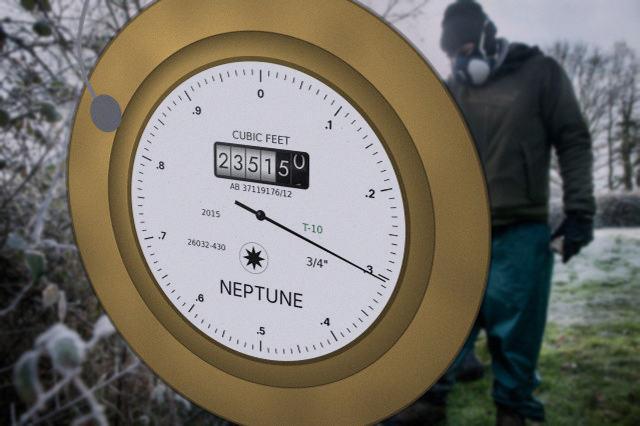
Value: value=235150.30 unit=ft³
